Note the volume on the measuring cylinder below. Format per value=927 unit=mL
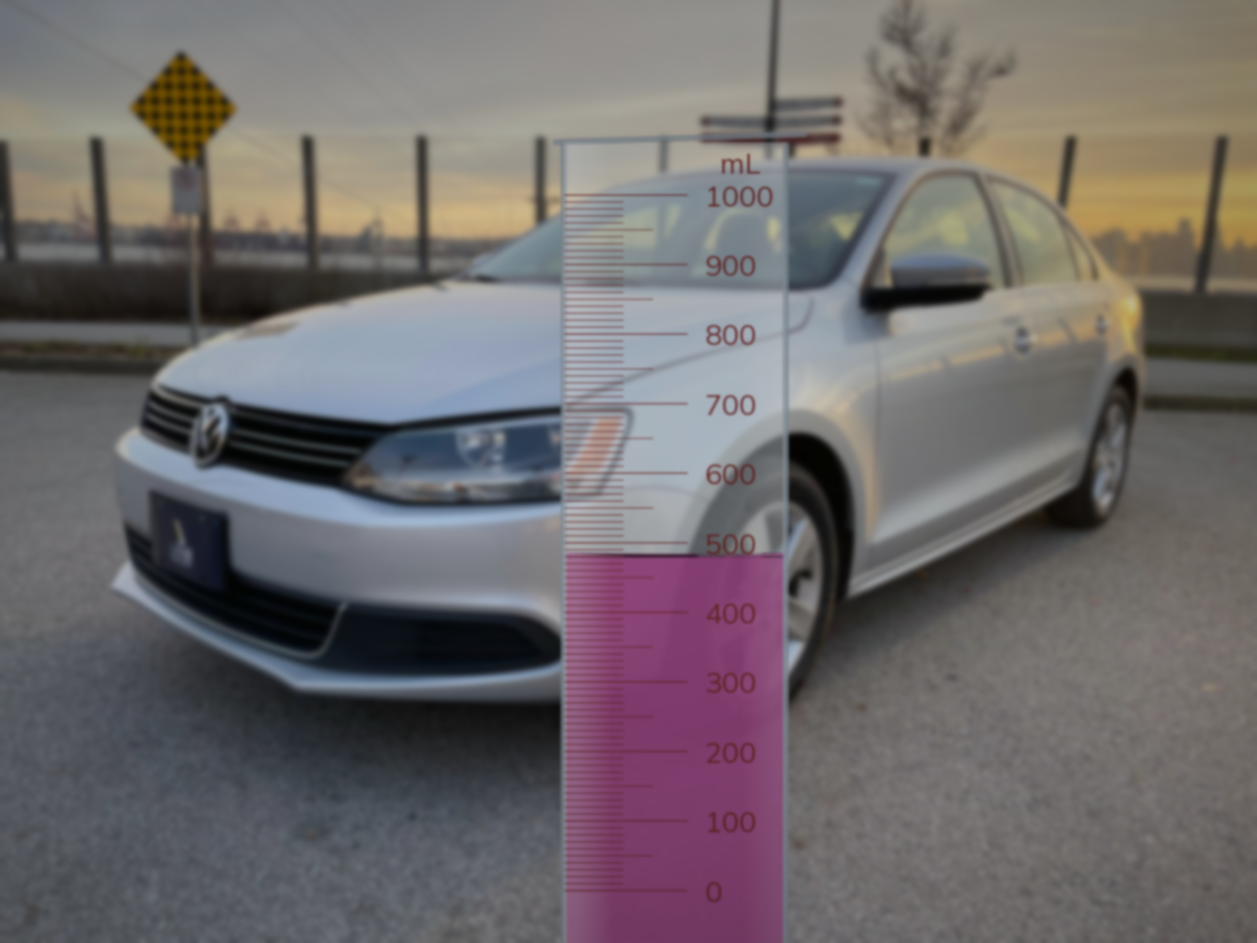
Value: value=480 unit=mL
